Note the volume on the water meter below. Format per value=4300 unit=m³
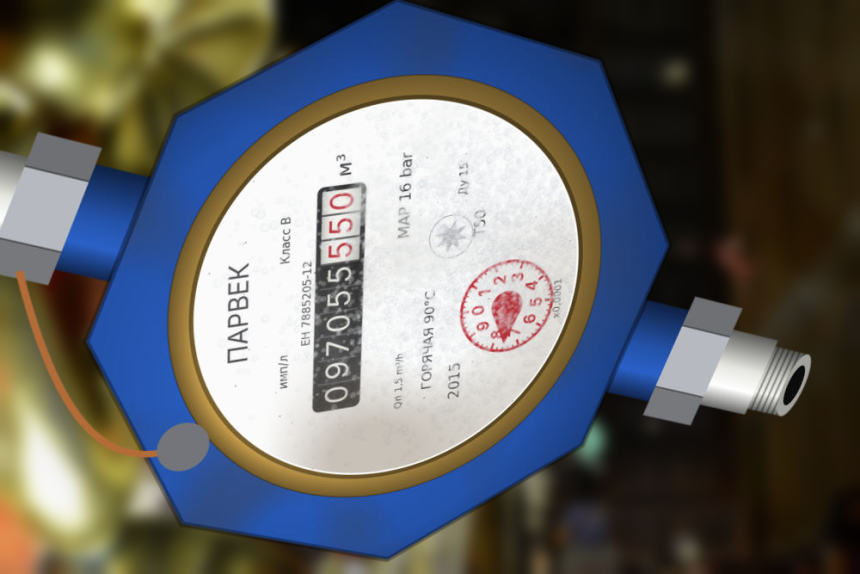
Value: value=97055.5507 unit=m³
